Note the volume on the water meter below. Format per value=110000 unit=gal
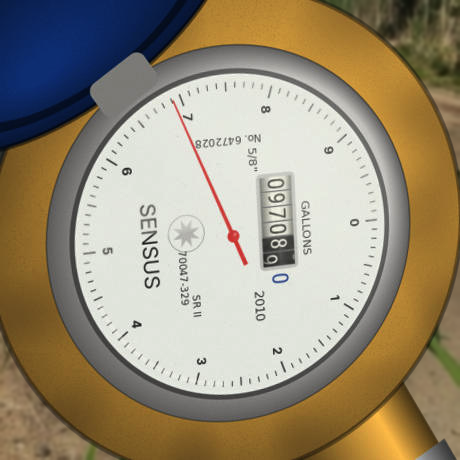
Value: value=970886.9 unit=gal
